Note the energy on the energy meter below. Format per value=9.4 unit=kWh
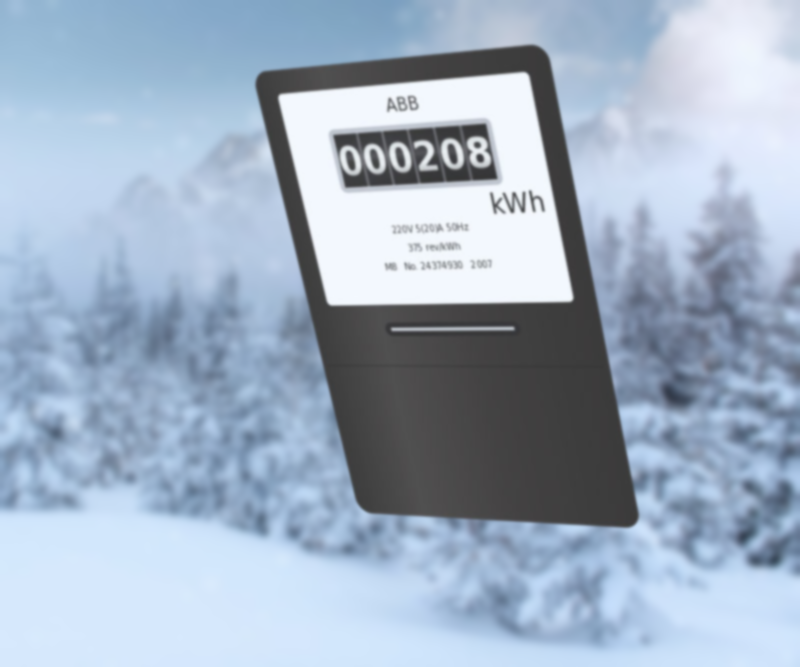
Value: value=208 unit=kWh
